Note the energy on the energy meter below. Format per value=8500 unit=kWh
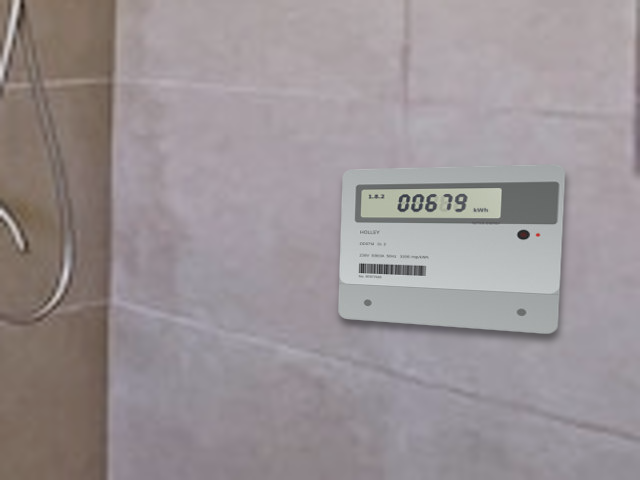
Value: value=679 unit=kWh
